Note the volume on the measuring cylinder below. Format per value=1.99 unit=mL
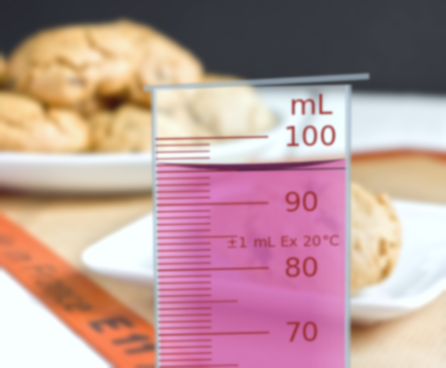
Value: value=95 unit=mL
